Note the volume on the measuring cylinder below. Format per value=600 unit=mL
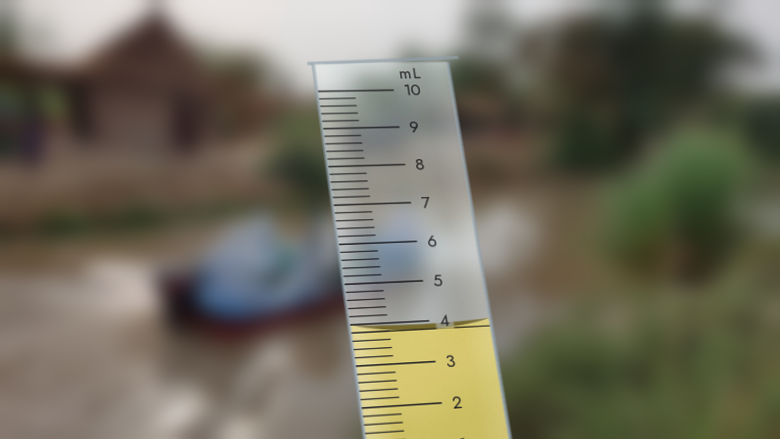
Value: value=3.8 unit=mL
